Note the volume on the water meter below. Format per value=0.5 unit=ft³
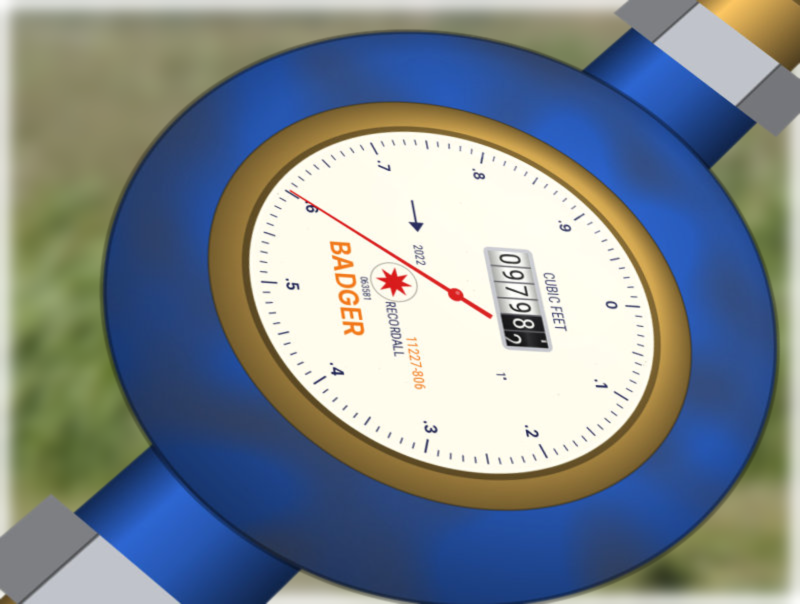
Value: value=97981.60 unit=ft³
